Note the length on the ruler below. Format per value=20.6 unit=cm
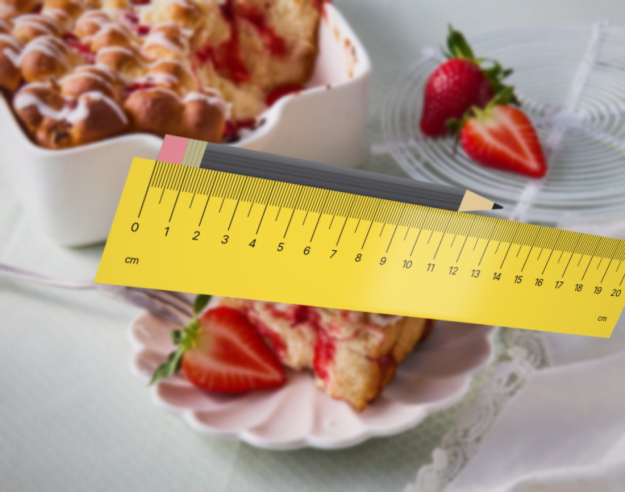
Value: value=13 unit=cm
